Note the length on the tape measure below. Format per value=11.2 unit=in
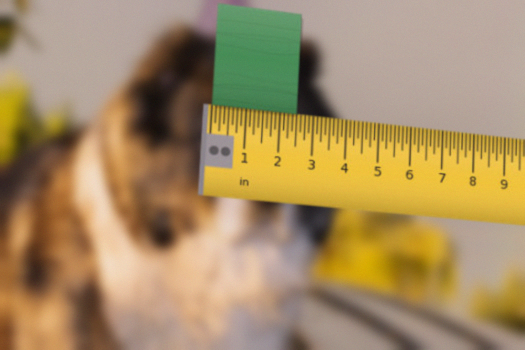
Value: value=2.5 unit=in
